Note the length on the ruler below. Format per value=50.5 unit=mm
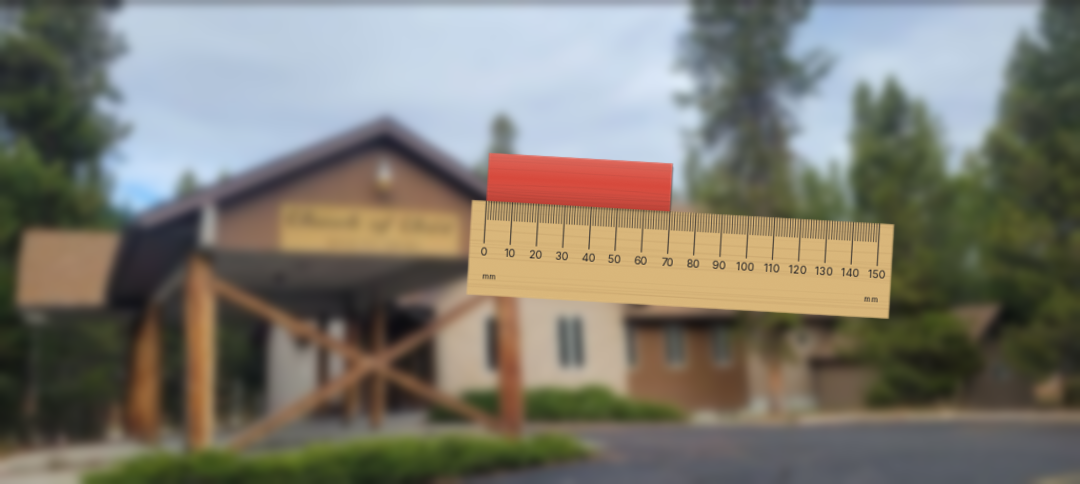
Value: value=70 unit=mm
